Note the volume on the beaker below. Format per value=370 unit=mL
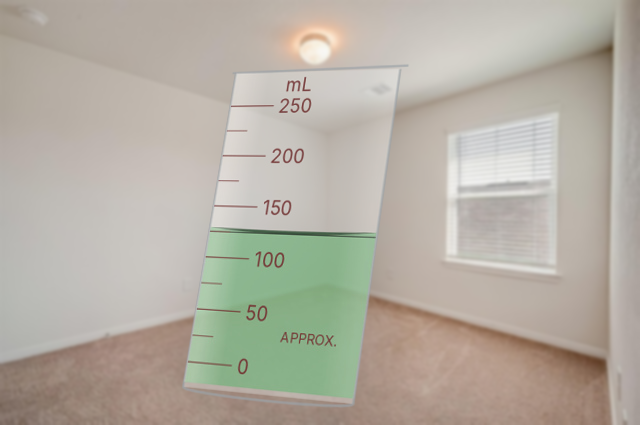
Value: value=125 unit=mL
